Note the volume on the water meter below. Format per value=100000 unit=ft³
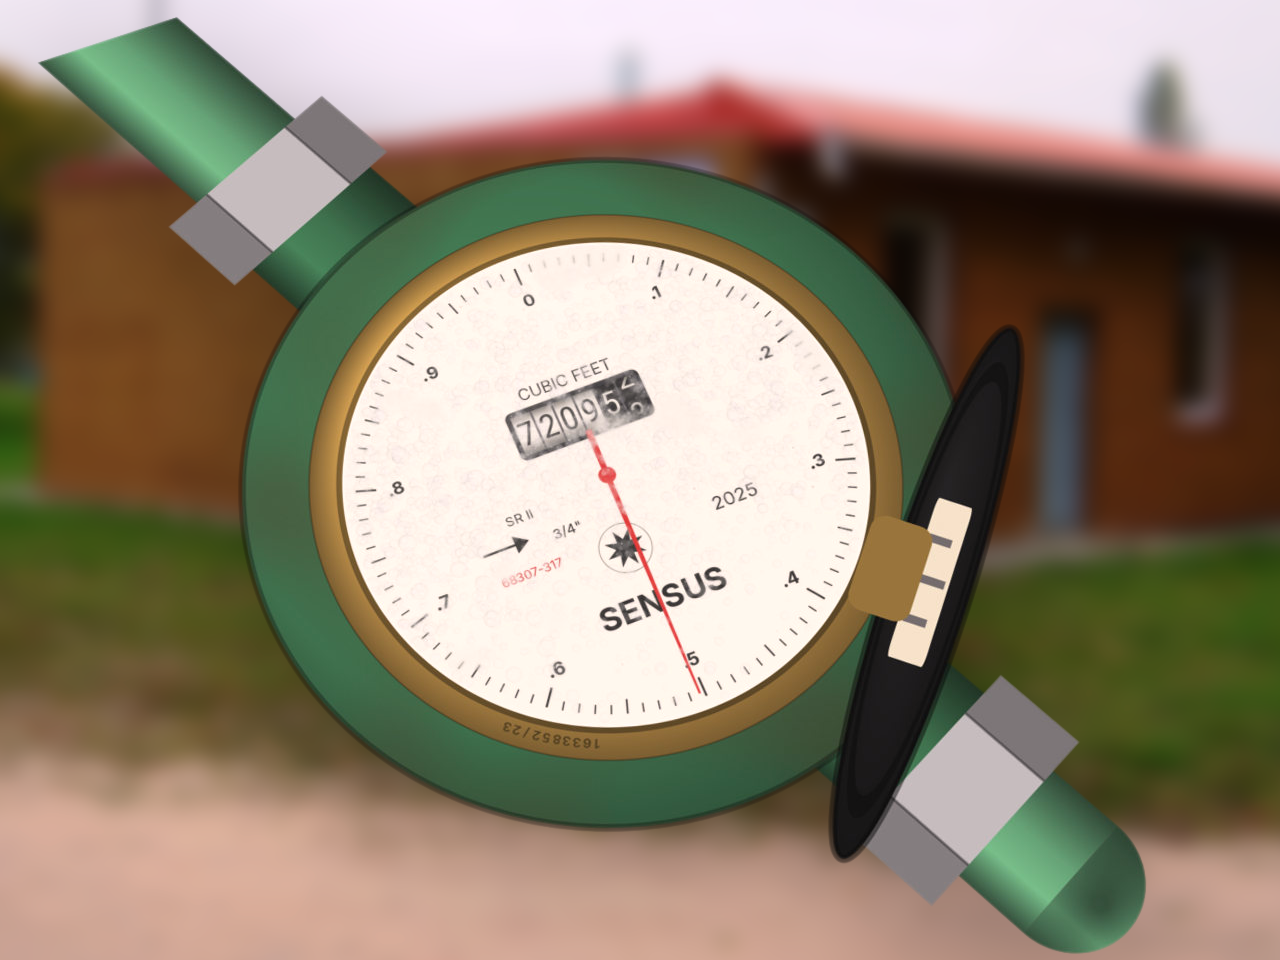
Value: value=720952.50 unit=ft³
